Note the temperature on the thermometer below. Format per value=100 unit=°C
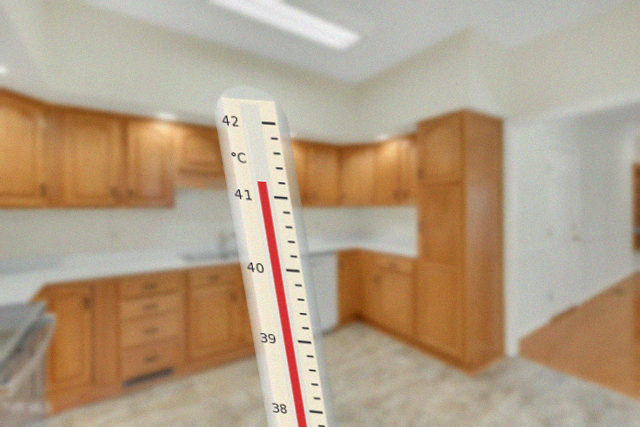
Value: value=41.2 unit=°C
